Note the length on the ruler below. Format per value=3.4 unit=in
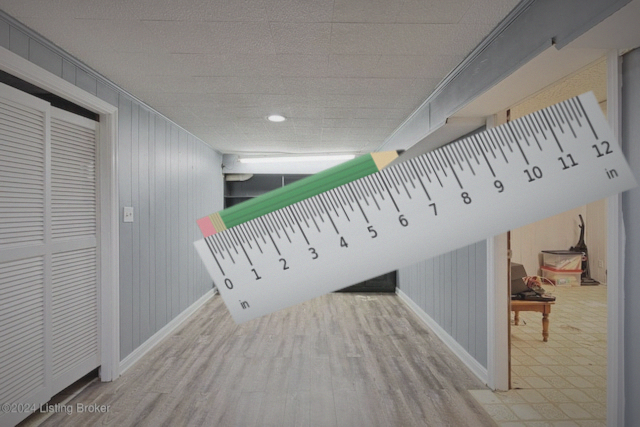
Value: value=7 unit=in
